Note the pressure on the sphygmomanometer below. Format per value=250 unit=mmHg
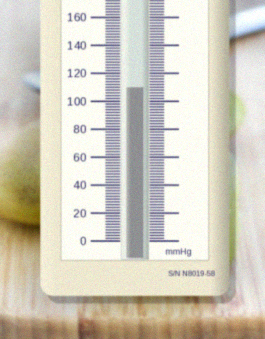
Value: value=110 unit=mmHg
